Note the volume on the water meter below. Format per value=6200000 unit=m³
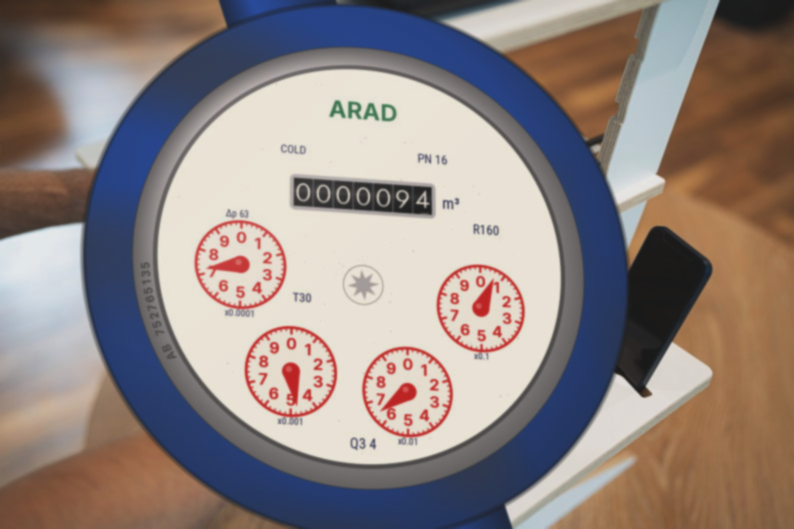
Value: value=94.0647 unit=m³
